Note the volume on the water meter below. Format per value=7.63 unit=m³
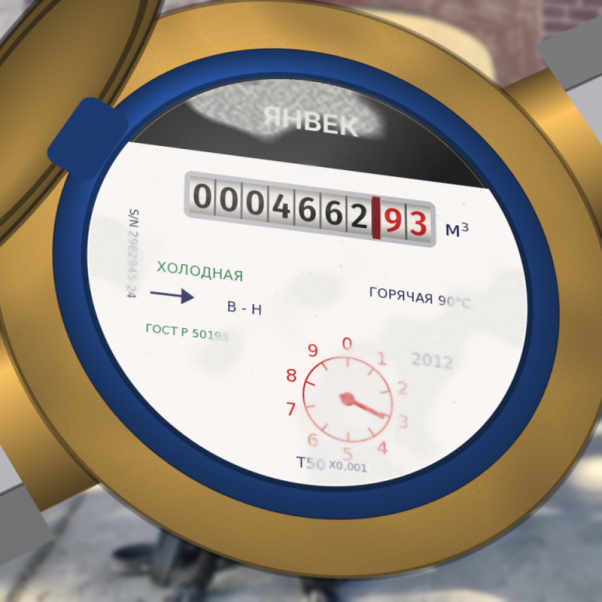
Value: value=4662.933 unit=m³
